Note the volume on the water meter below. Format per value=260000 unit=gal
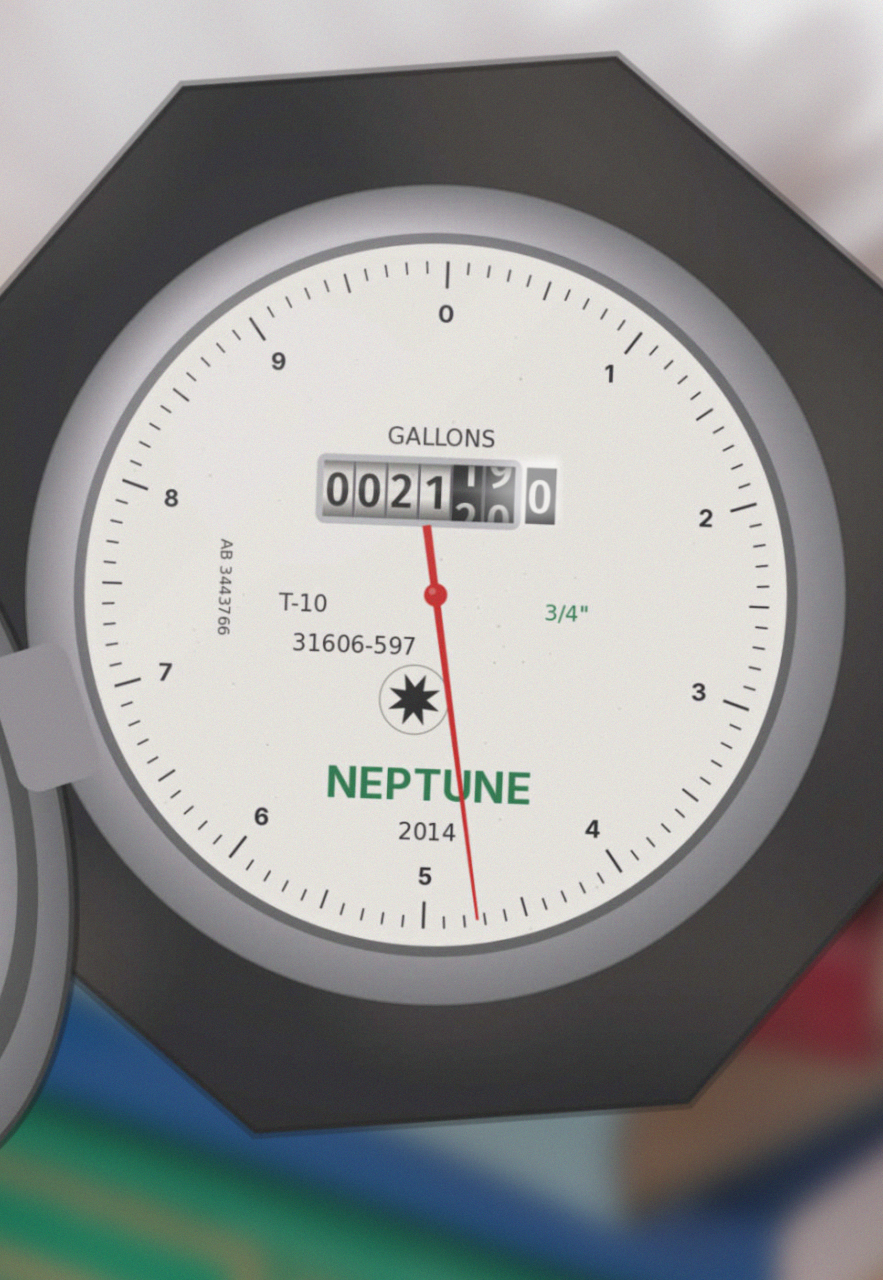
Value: value=21194.7 unit=gal
